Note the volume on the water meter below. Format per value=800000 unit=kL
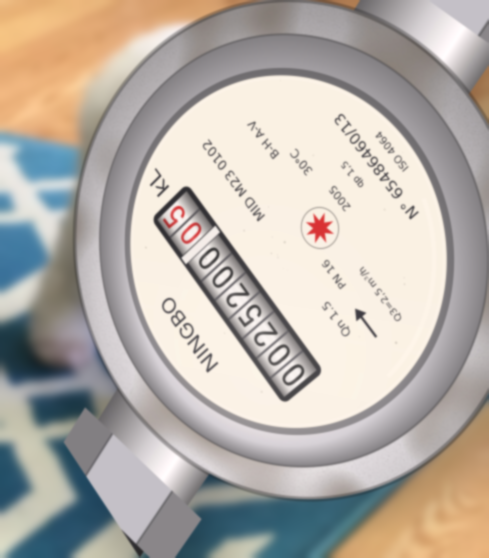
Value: value=25200.05 unit=kL
